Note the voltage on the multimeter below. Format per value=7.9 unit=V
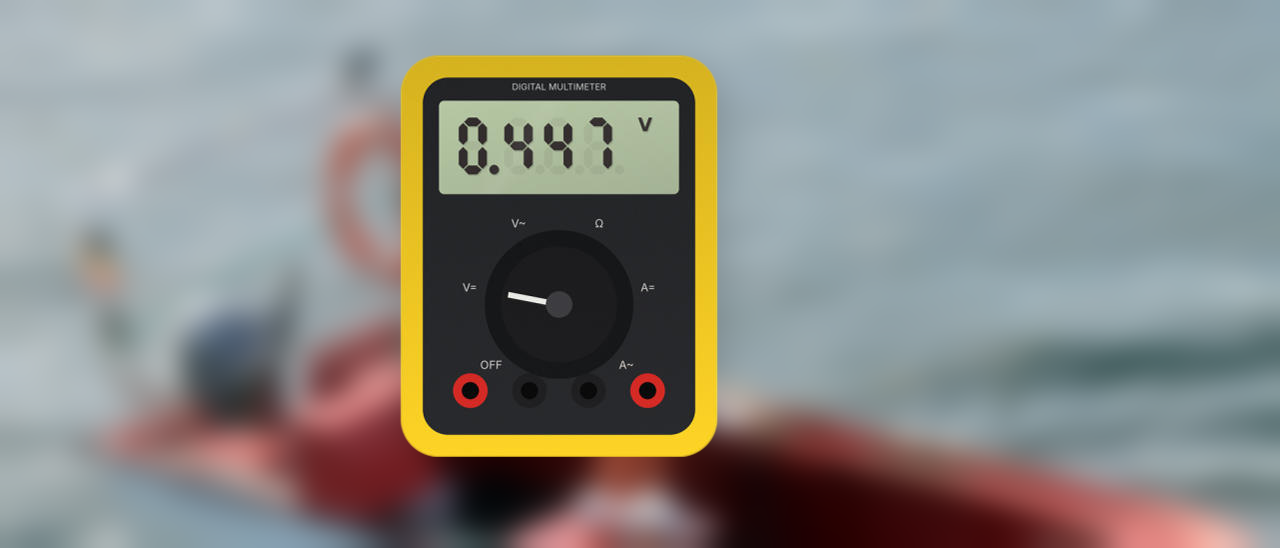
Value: value=0.447 unit=V
